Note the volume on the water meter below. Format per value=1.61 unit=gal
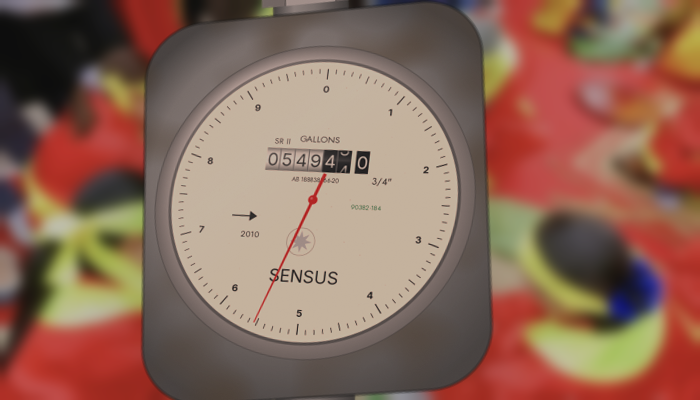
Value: value=549435.5 unit=gal
